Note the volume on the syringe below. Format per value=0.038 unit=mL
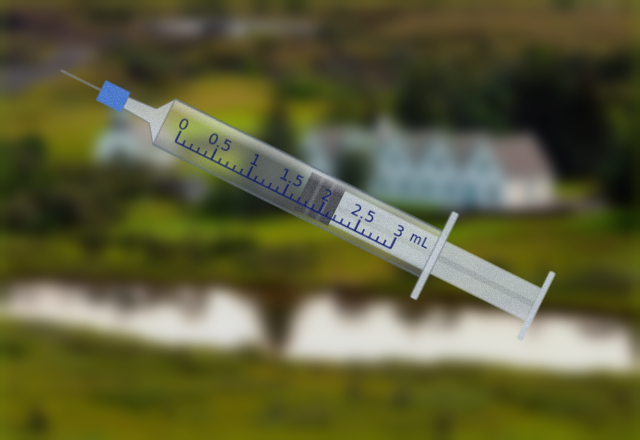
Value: value=1.7 unit=mL
